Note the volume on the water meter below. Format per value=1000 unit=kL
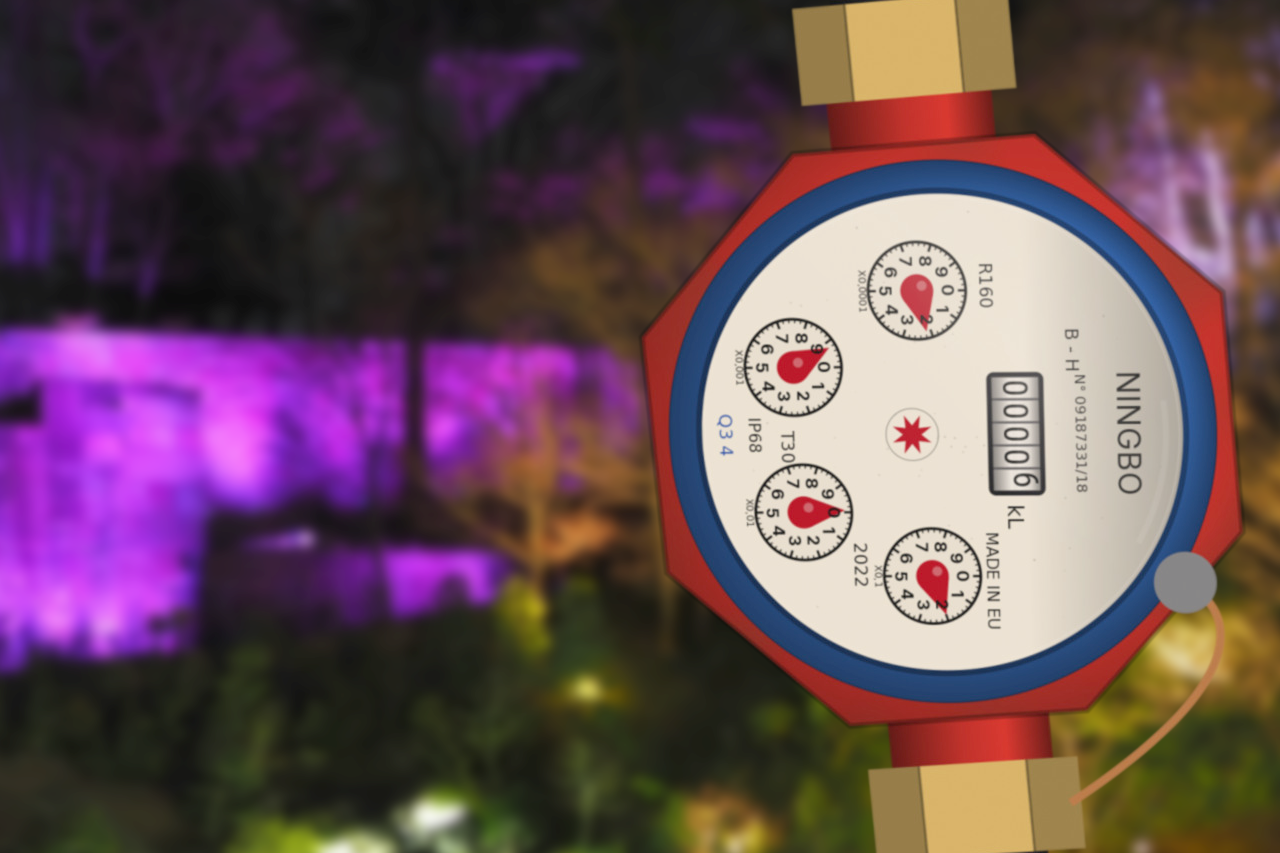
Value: value=6.1992 unit=kL
